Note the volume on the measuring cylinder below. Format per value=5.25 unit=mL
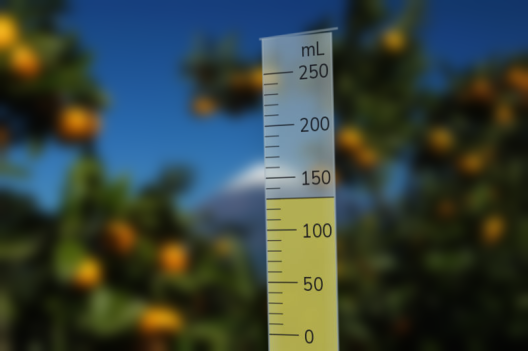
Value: value=130 unit=mL
